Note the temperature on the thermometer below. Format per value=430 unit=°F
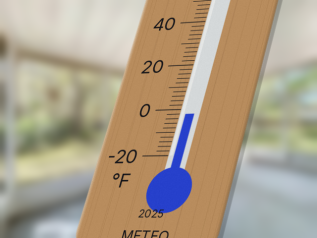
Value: value=-2 unit=°F
